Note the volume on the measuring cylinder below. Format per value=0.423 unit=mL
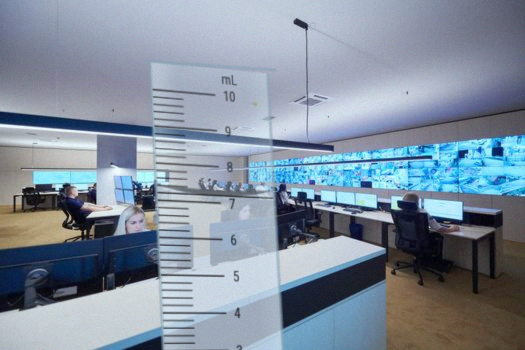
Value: value=7.2 unit=mL
